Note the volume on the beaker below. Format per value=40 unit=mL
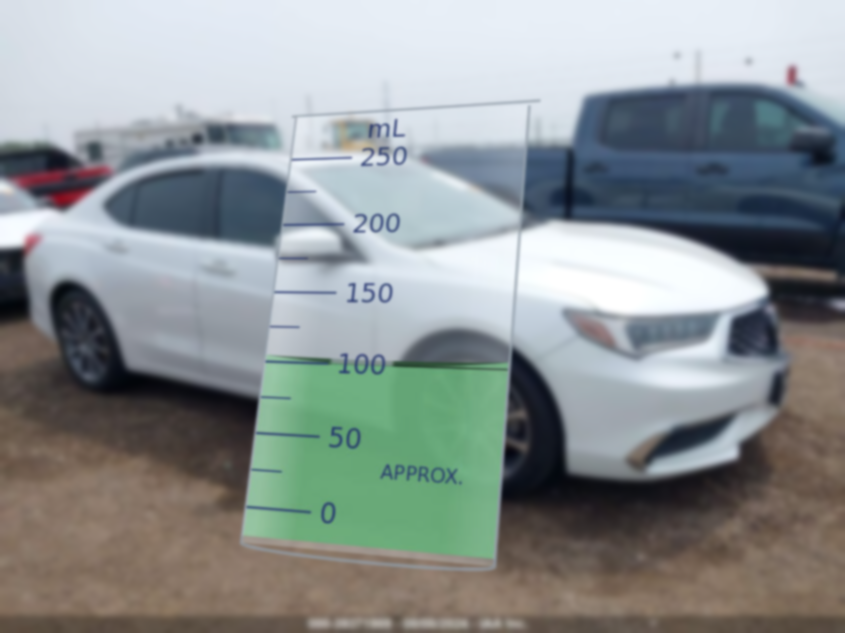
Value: value=100 unit=mL
